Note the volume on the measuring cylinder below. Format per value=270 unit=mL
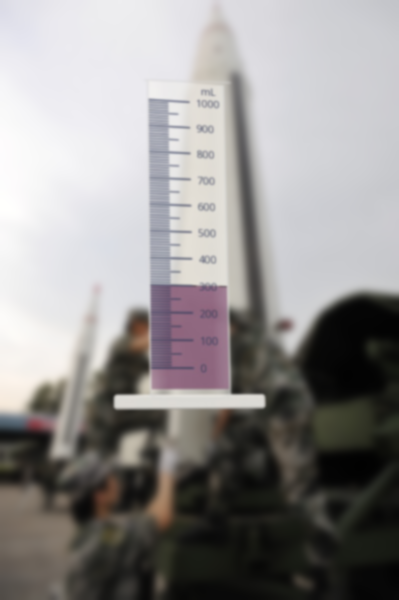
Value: value=300 unit=mL
